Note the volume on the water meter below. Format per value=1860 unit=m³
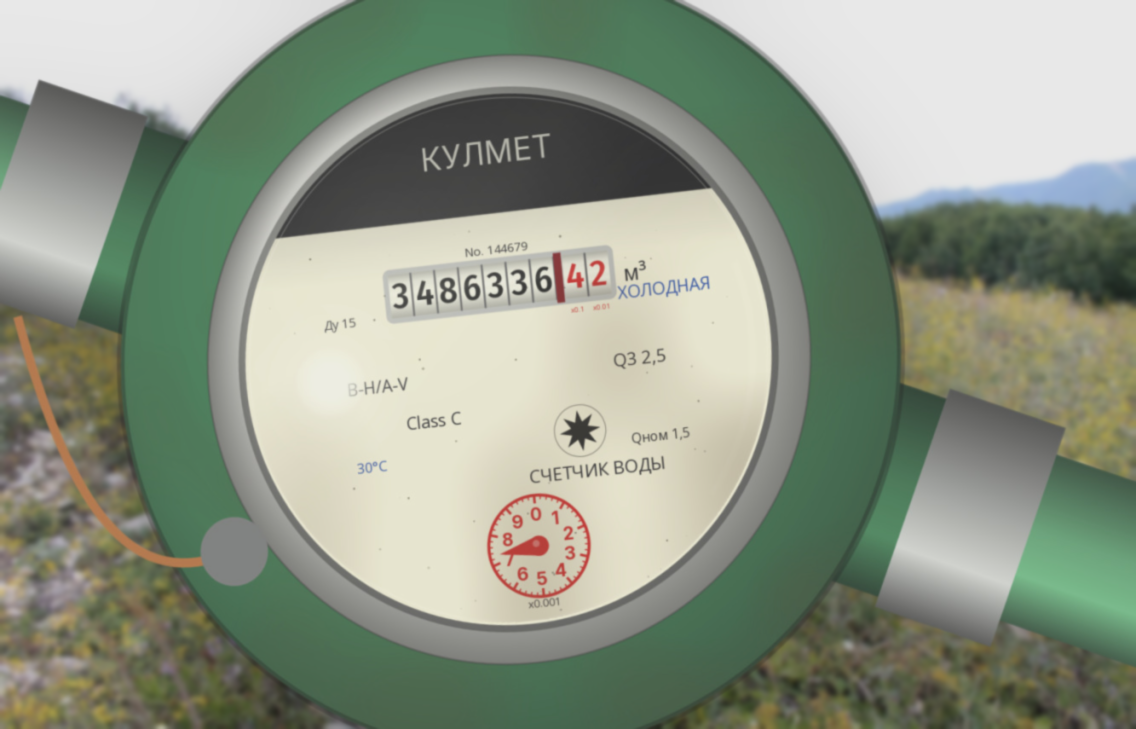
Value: value=3486336.427 unit=m³
